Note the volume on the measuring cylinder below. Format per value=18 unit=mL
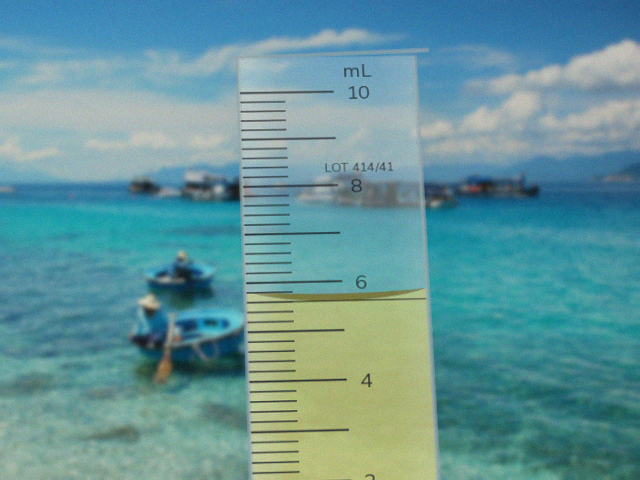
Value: value=5.6 unit=mL
